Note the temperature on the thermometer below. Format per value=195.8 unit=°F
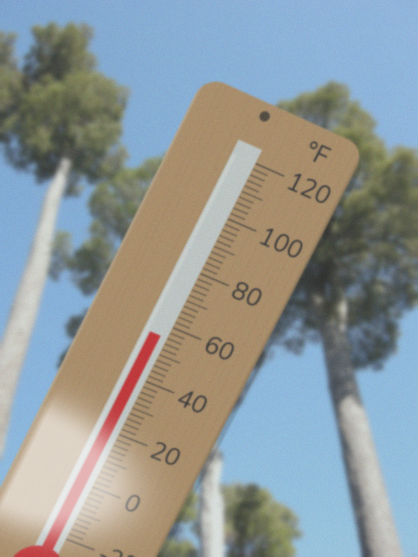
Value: value=56 unit=°F
